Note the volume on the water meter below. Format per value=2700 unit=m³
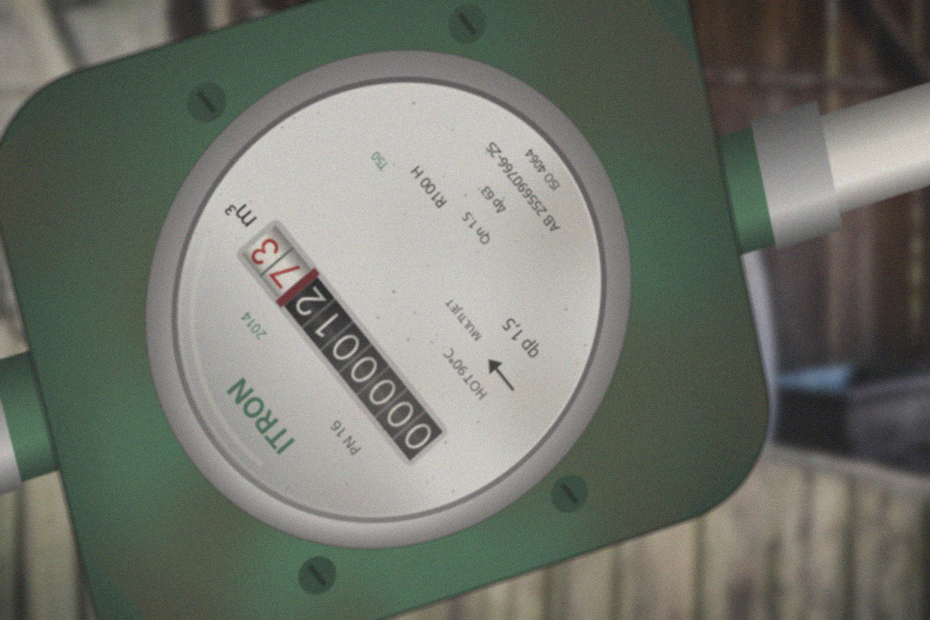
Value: value=12.73 unit=m³
